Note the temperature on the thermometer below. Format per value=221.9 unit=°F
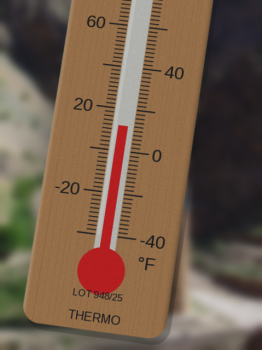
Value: value=12 unit=°F
